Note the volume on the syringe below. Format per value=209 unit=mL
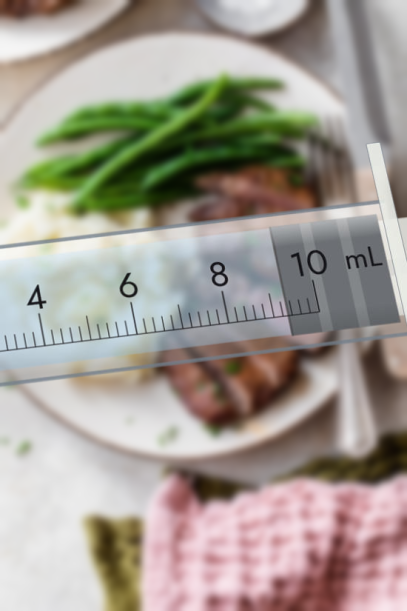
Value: value=9.3 unit=mL
